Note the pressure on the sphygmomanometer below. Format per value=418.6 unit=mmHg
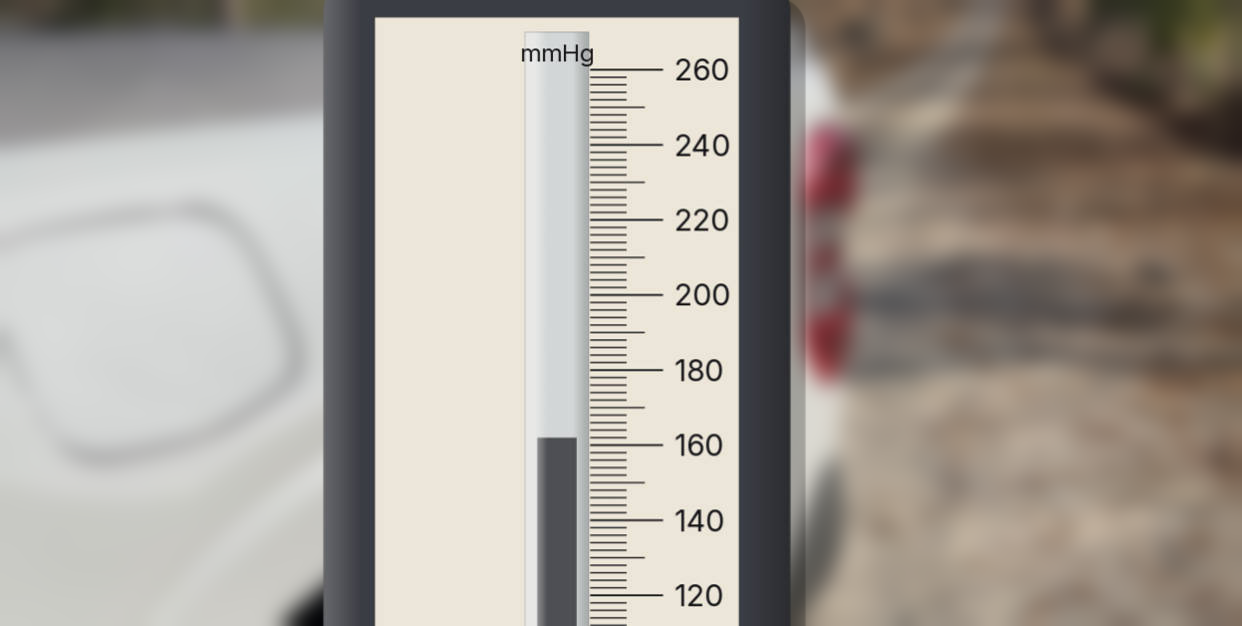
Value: value=162 unit=mmHg
